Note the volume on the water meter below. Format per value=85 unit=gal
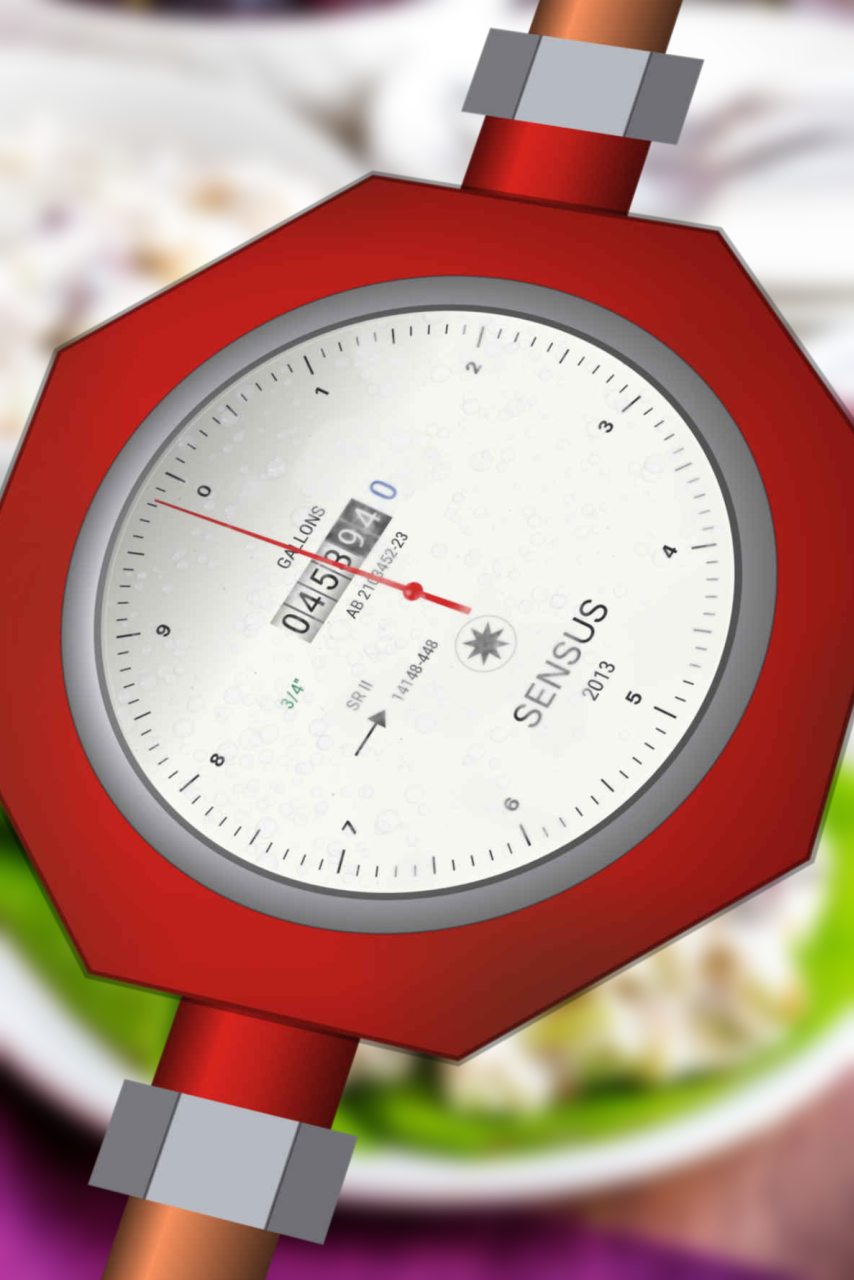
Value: value=453939.8 unit=gal
